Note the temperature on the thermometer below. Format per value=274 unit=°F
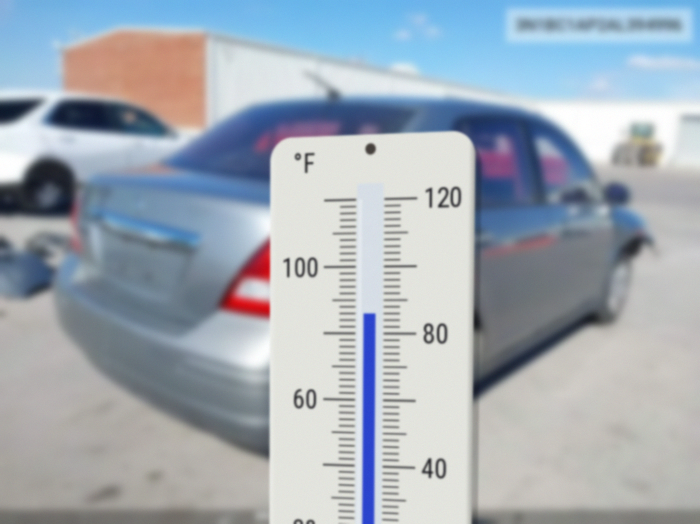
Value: value=86 unit=°F
